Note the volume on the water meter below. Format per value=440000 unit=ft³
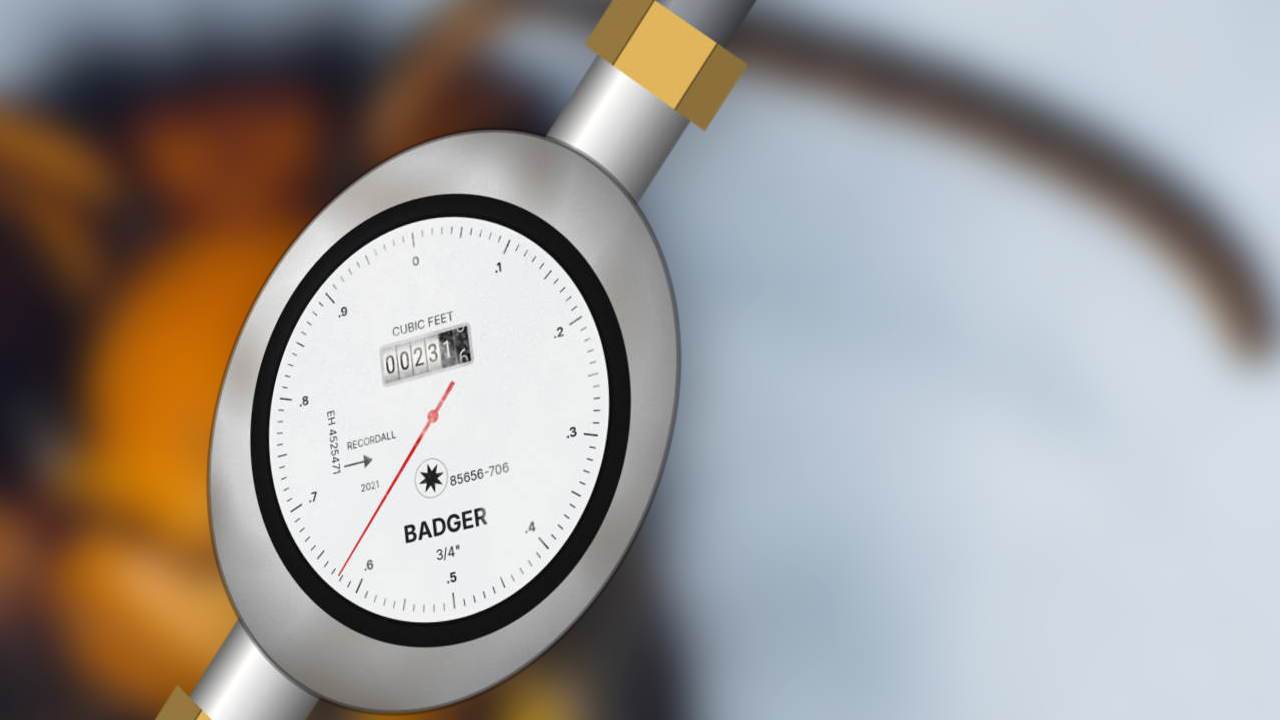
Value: value=2315.62 unit=ft³
